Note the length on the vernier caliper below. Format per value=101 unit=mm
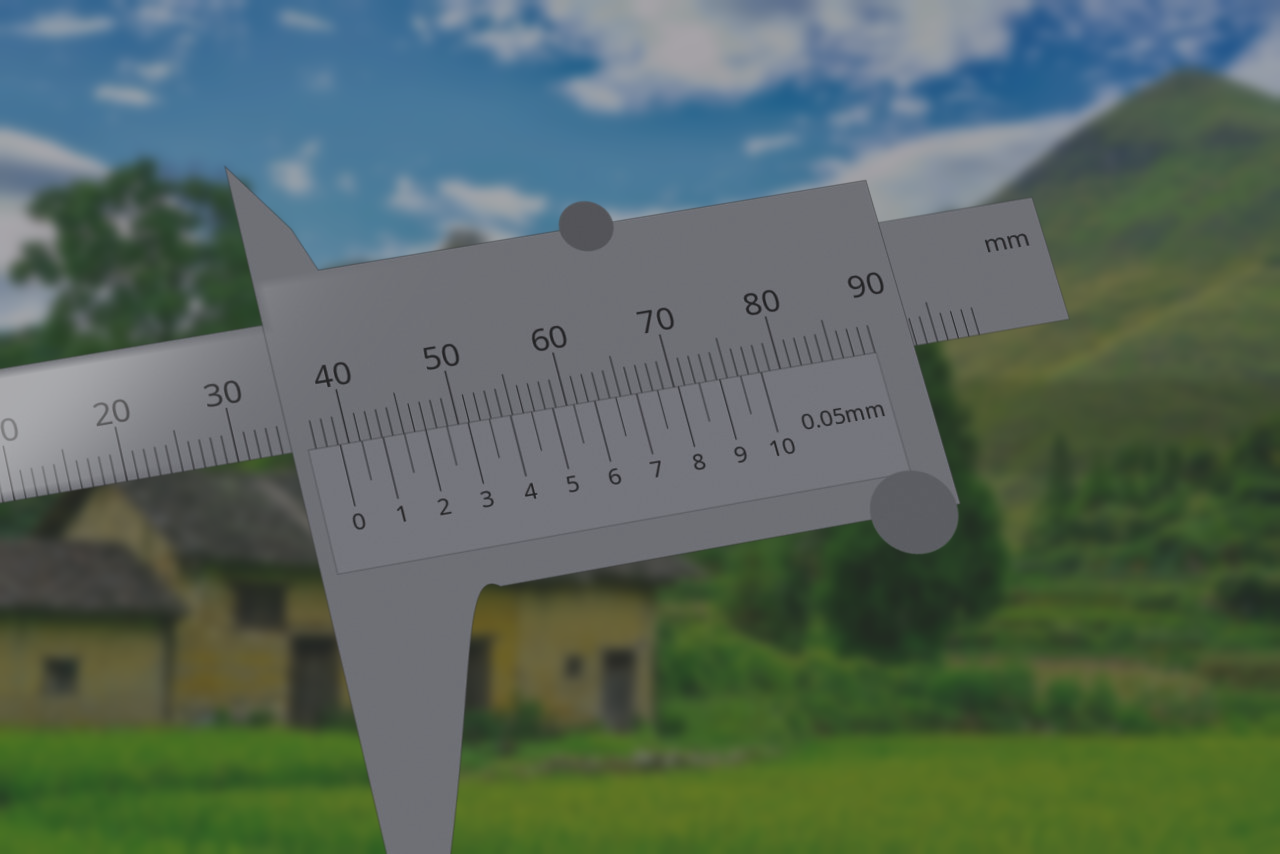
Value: value=39.2 unit=mm
